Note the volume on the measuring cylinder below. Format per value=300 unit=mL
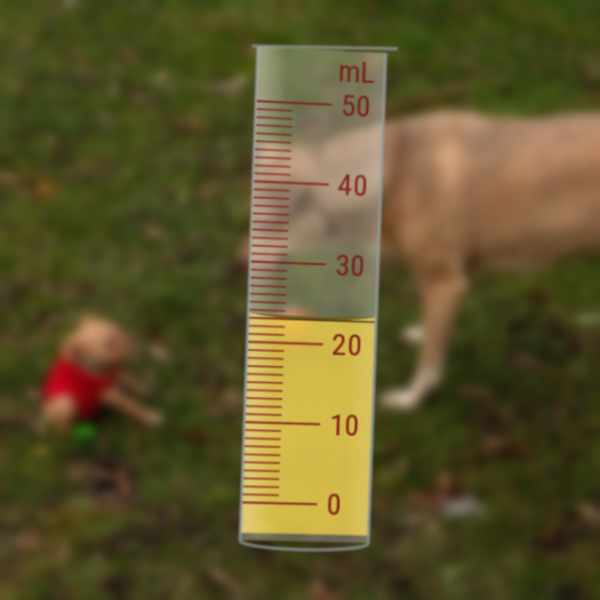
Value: value=23 unit=mL
